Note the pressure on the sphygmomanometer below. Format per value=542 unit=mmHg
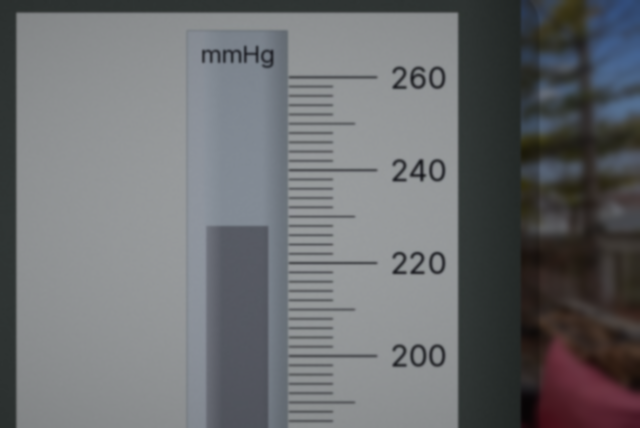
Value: value=228 unit=mmHg
